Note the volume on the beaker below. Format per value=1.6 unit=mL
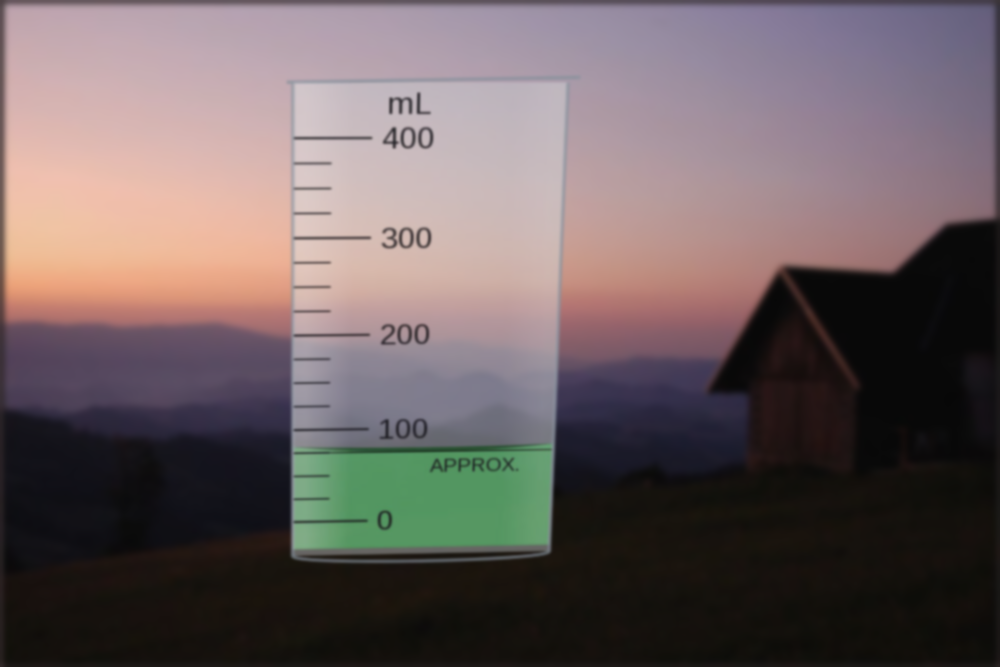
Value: value=75 unit=mL
